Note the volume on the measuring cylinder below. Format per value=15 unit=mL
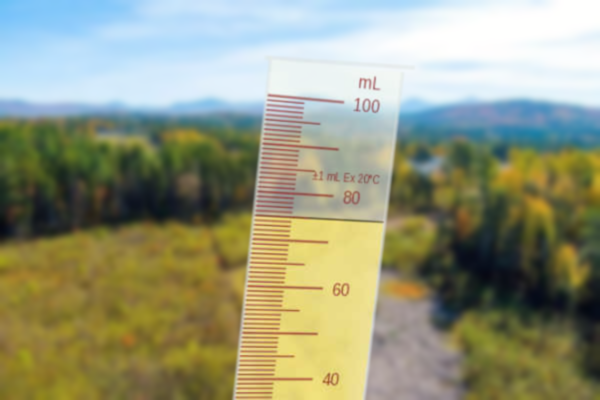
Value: value=75 unit=mL
